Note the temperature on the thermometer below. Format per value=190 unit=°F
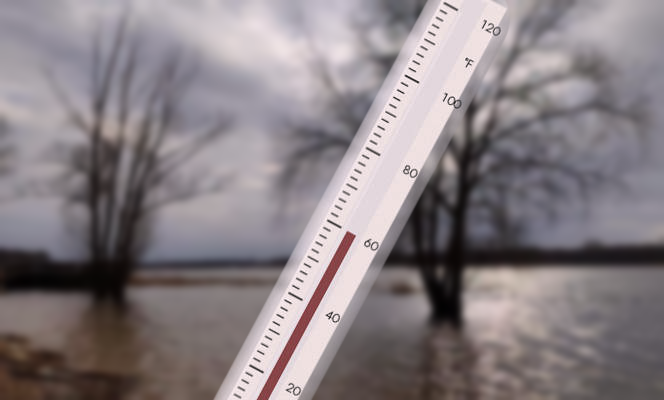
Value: value=60 unit=°F
